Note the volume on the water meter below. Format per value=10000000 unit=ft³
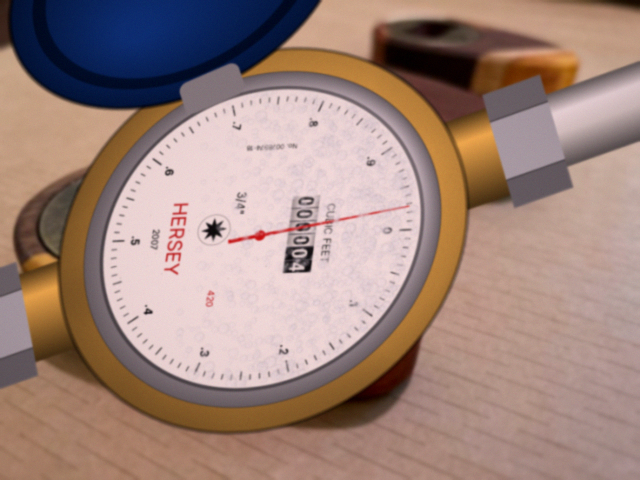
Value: value=3.97 unit=ft³
